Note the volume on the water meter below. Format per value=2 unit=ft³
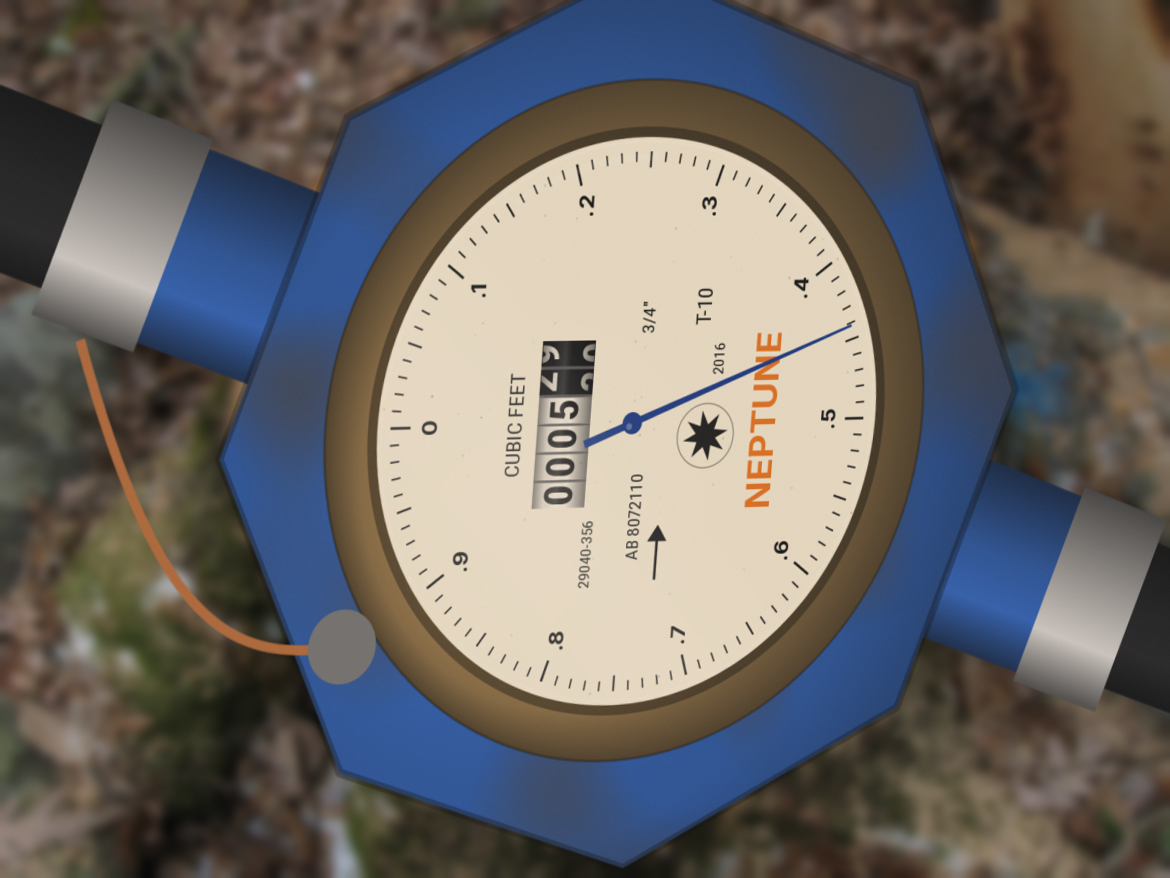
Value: value=529.44 unit=ft³
